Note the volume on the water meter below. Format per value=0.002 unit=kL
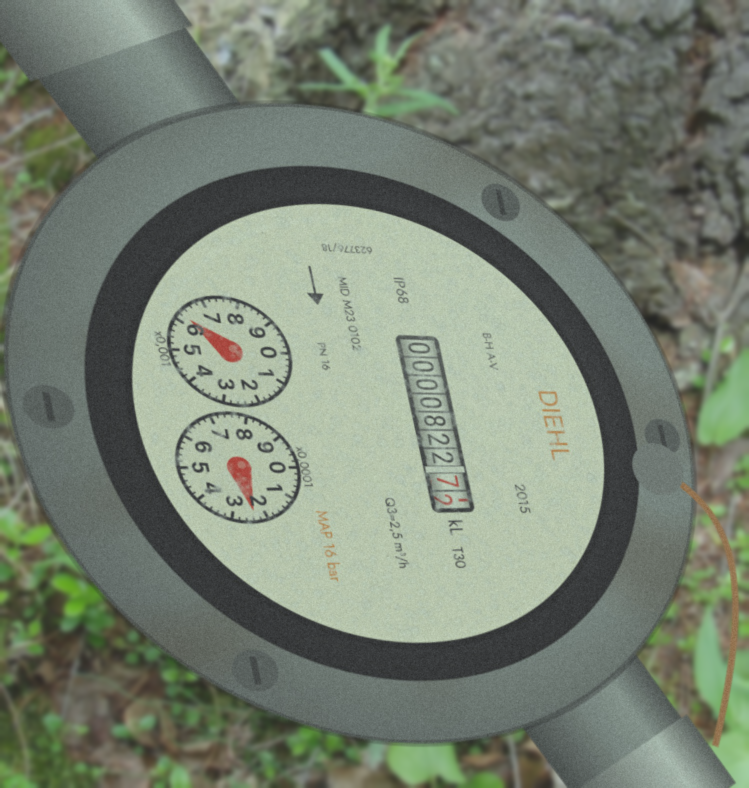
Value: value=822.7162 unit=kL
